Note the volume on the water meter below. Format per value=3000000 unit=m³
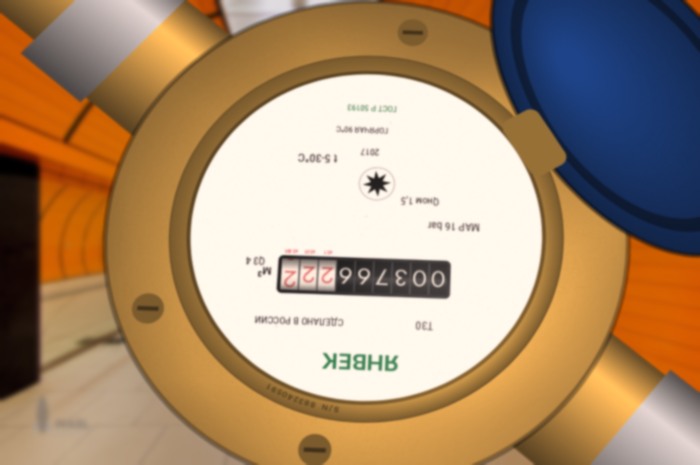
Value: value=3766.222 unit=m³
